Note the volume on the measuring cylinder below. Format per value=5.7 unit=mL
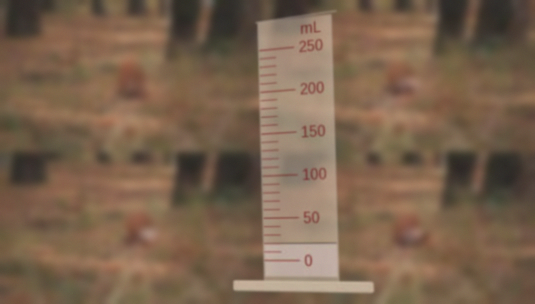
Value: value=20 unit=mL
